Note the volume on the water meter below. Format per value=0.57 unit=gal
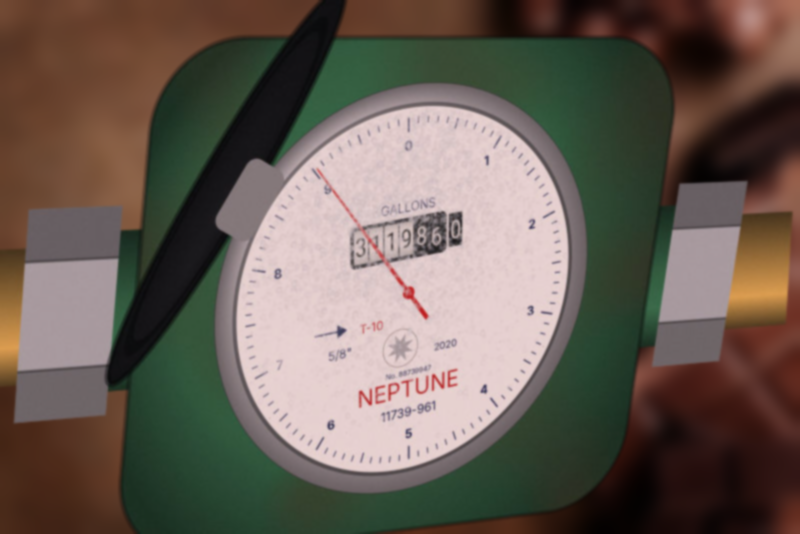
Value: value=3119859.0 unit=gal
